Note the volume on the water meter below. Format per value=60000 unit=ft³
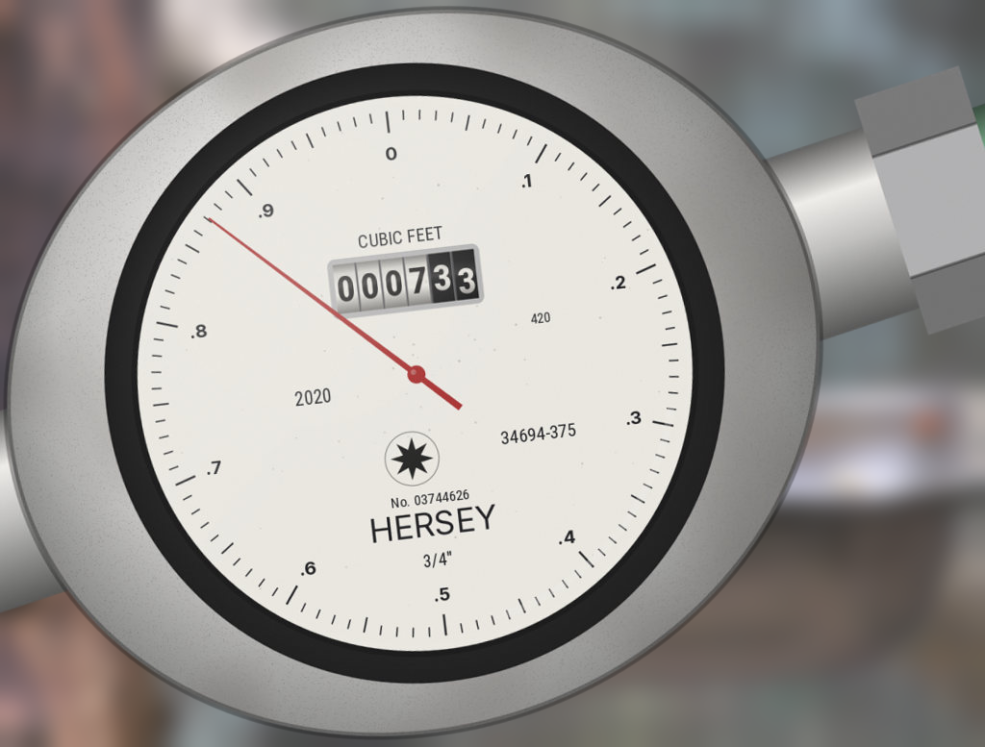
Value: value=732.87 unit=ft³
